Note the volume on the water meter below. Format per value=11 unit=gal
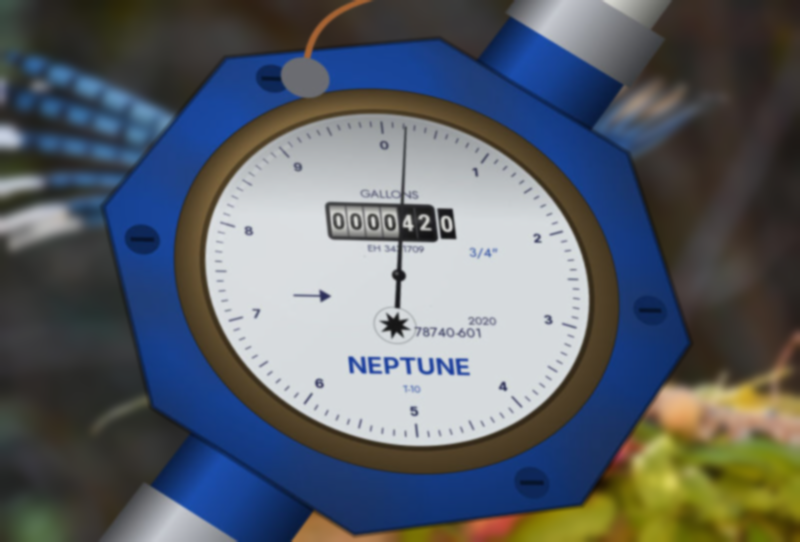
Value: value=420.2 unit=gal
